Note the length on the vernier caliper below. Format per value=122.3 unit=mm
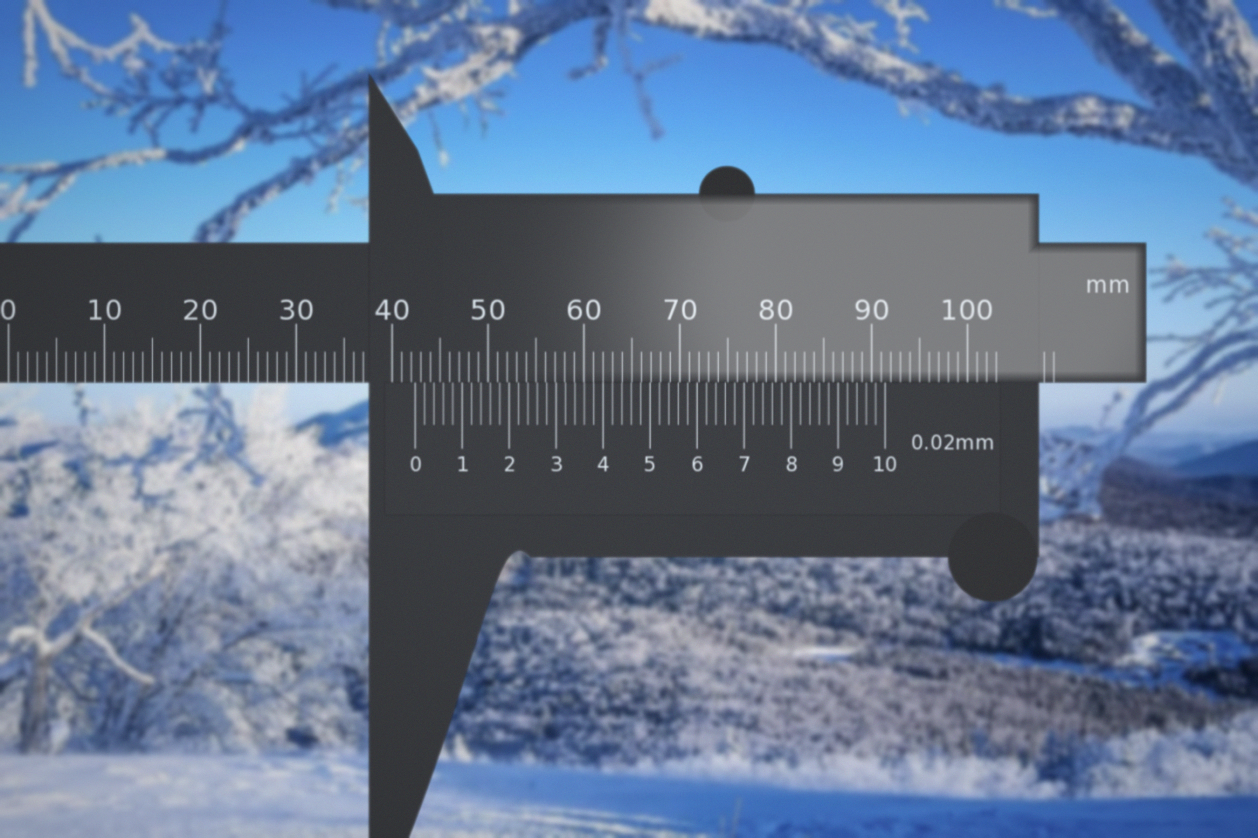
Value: value=42.4 unit=mm
